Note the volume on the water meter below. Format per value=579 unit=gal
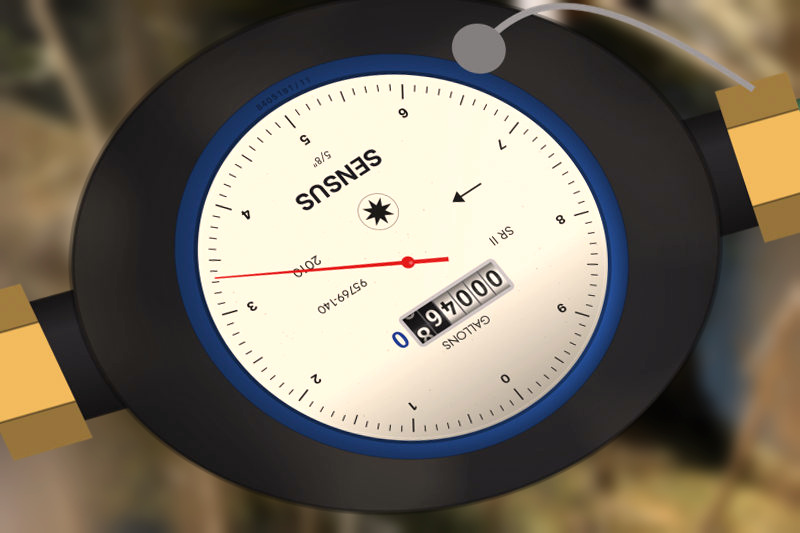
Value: value=4683.3 unit=gal
